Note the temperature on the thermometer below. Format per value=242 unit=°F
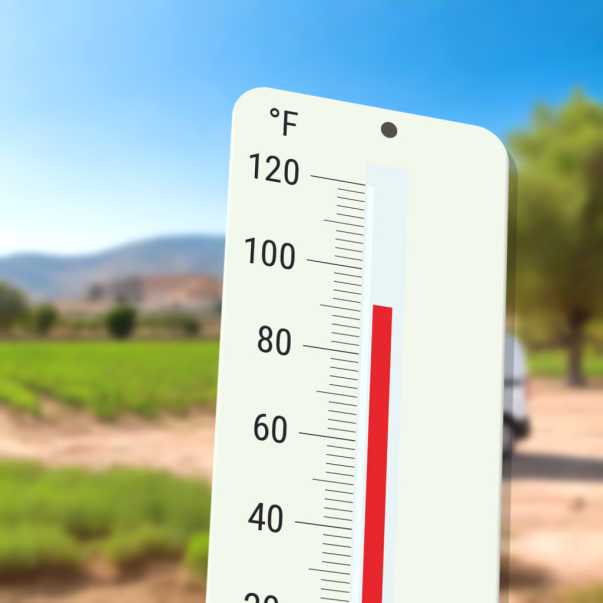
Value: value=92 unit=°F
